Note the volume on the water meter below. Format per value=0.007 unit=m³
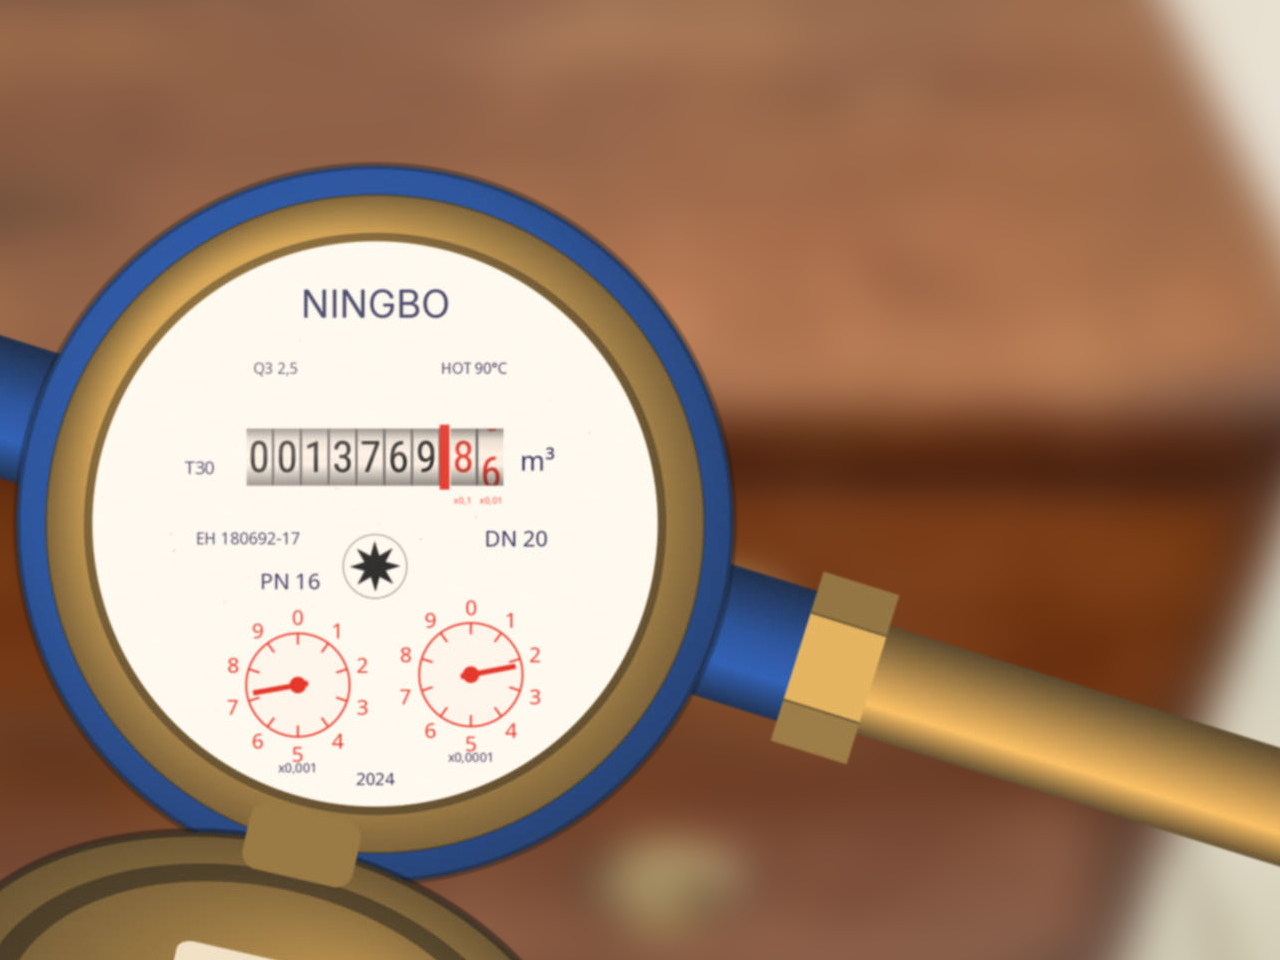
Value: value=13769.8572 unit=m³
